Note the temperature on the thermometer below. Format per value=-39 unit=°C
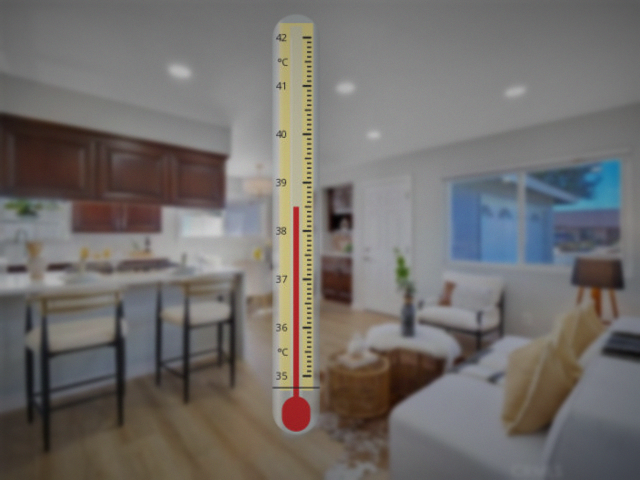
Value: value=38.5 unit=°C
